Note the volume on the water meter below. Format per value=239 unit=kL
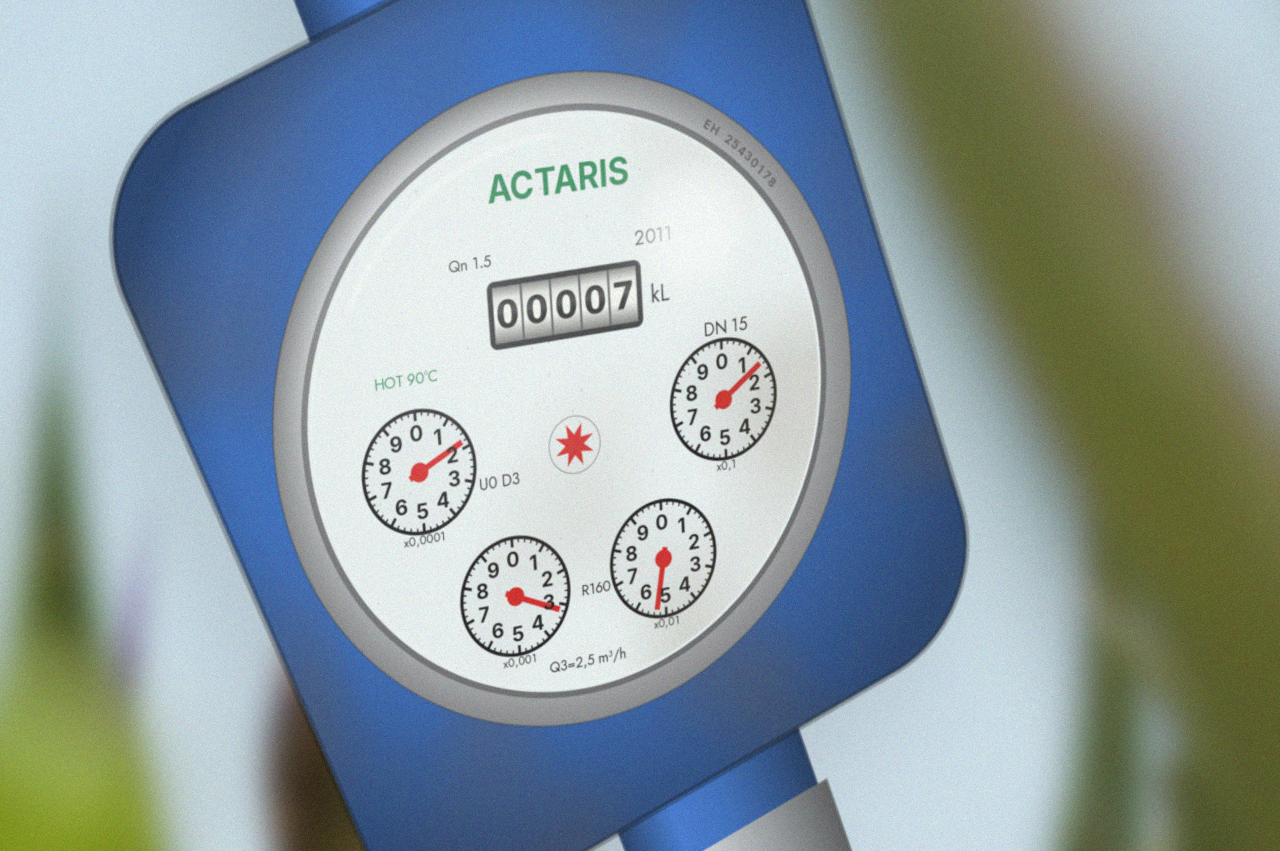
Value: value=7.1531 unit=kL
